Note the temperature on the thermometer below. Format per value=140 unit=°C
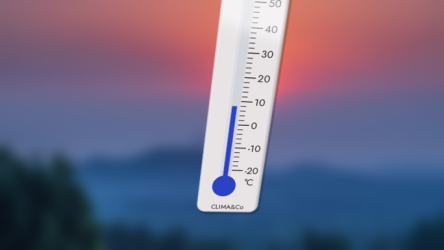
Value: value=8 unit=°C
